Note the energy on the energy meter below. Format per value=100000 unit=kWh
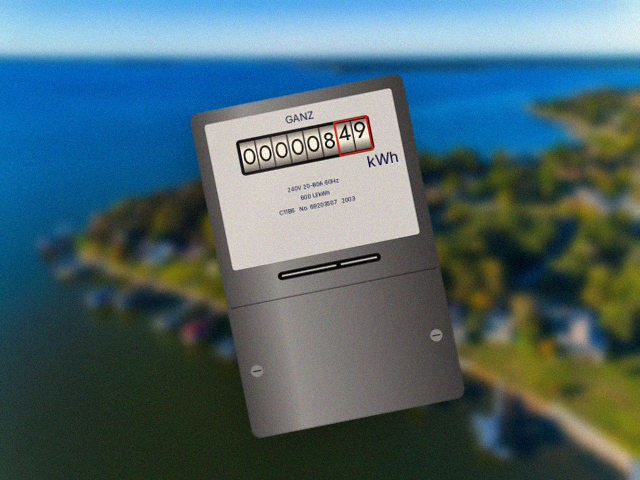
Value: value=8.49 unit=kWh
